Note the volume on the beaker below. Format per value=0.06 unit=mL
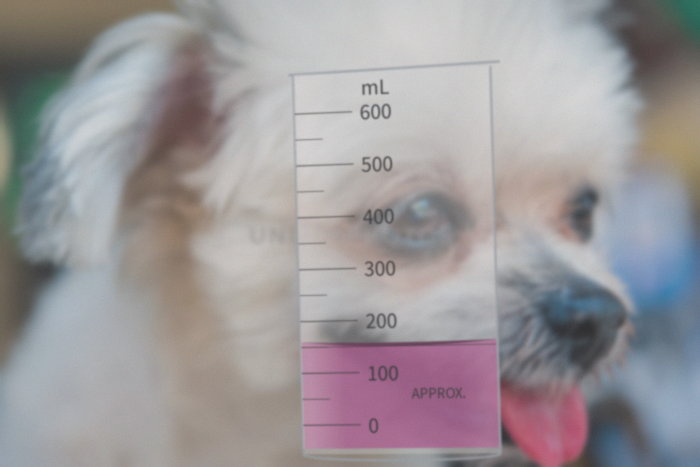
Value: value=150 unit=mL
